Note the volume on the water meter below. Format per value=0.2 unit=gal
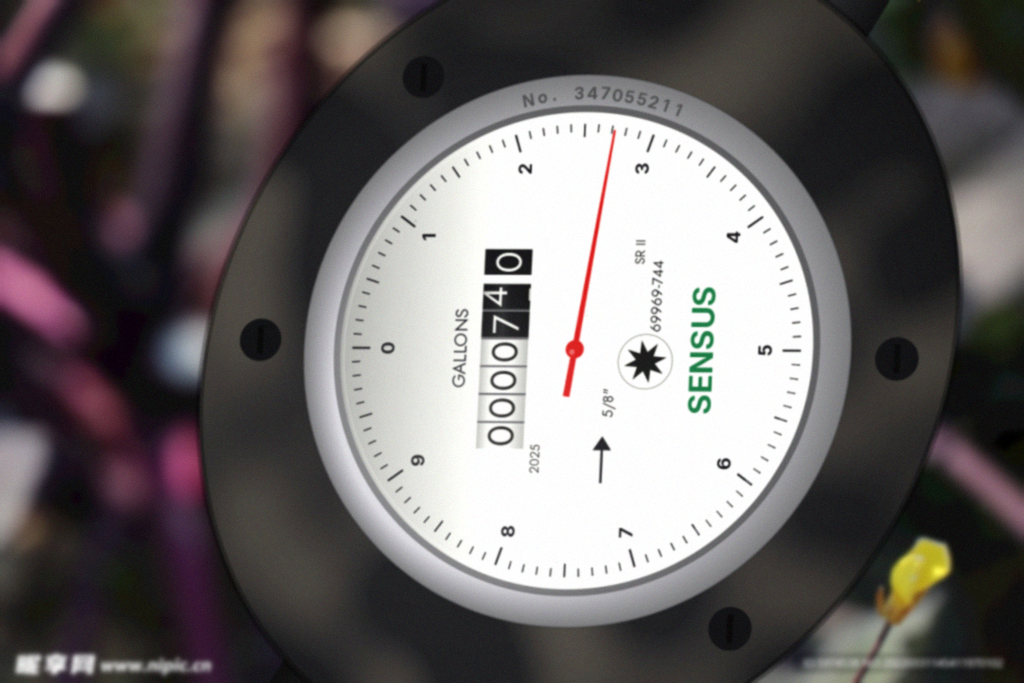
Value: value=742.7 unit=gal
